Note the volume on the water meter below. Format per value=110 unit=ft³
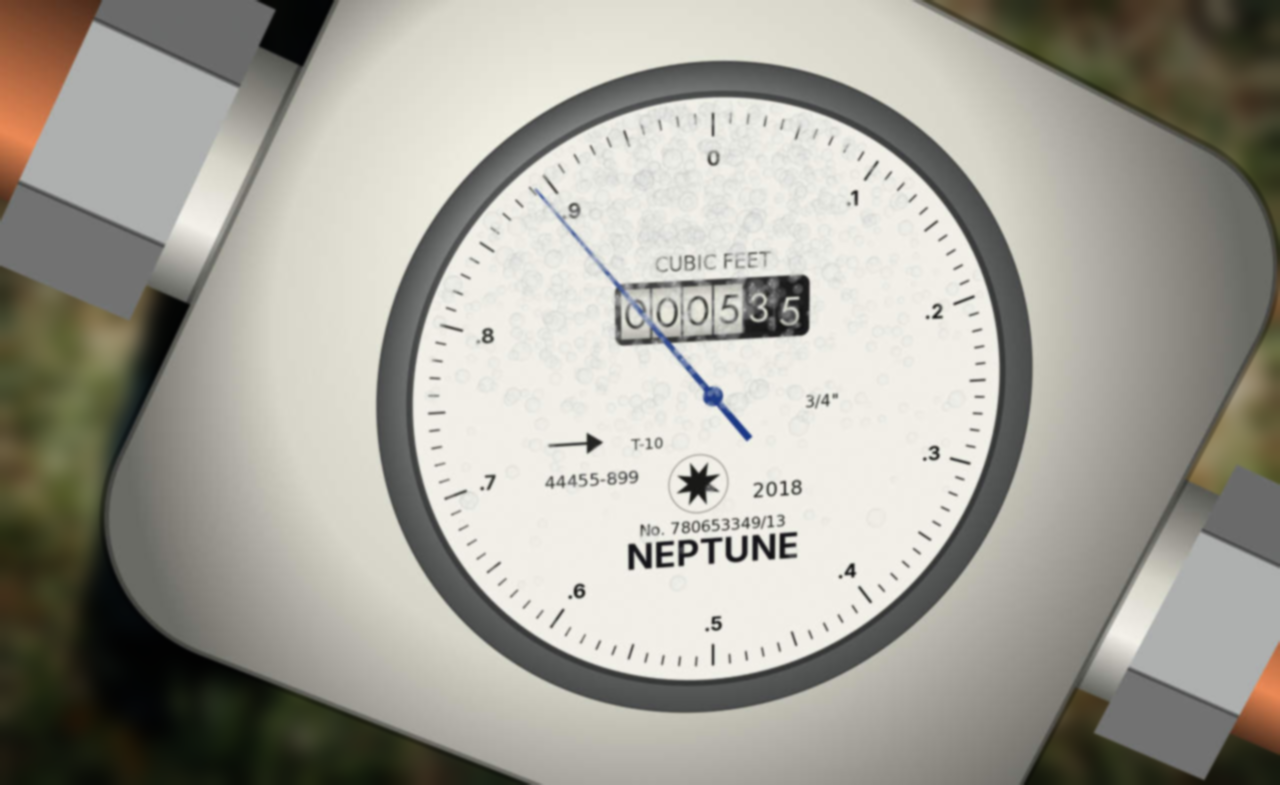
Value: value=534.89 unit=ft³
